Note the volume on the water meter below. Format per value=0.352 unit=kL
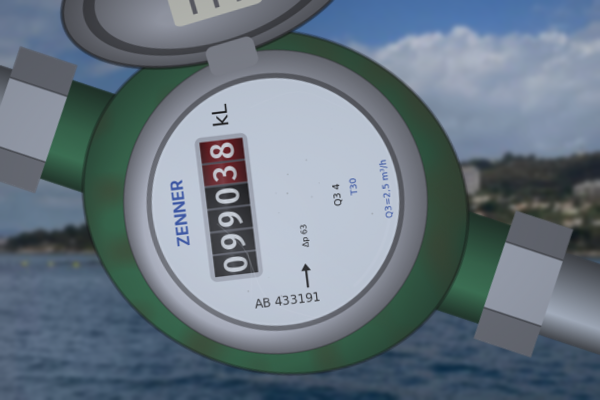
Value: value=990.38 unit=kL
